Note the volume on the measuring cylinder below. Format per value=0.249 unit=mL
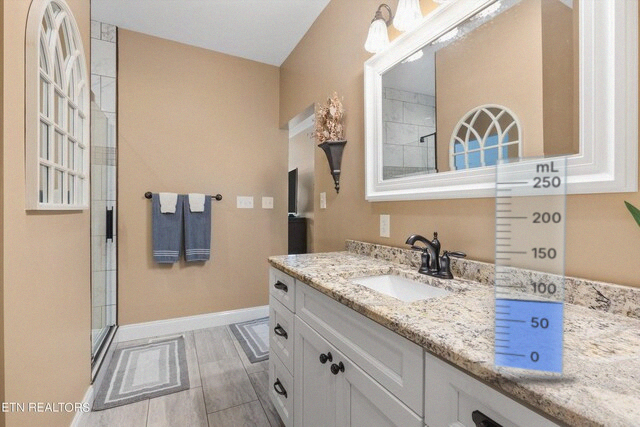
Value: value=80 unit=mL
